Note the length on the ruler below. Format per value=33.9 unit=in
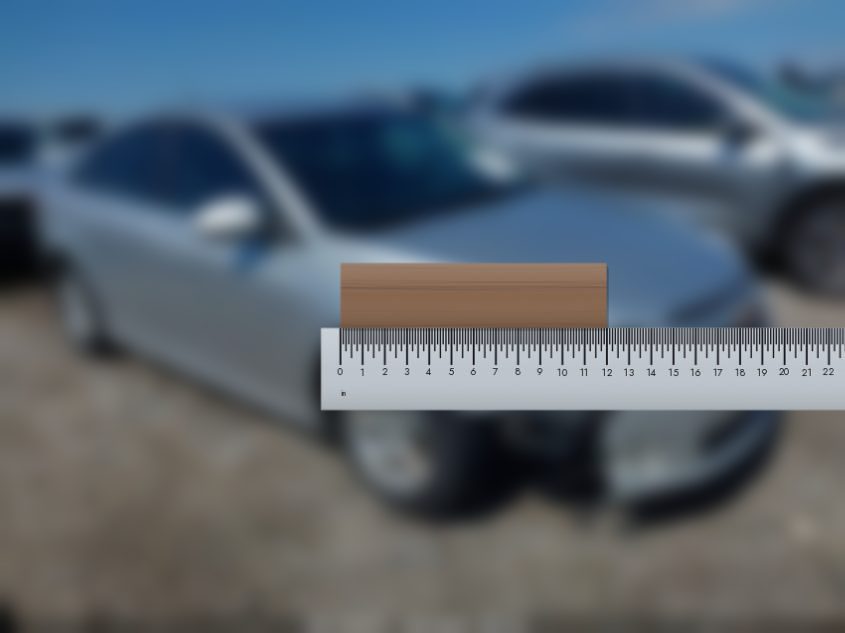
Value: value=12 unit=in
